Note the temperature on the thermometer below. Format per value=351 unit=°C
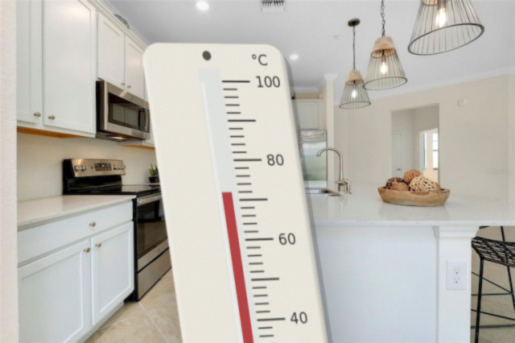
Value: value=72 unit=°C
